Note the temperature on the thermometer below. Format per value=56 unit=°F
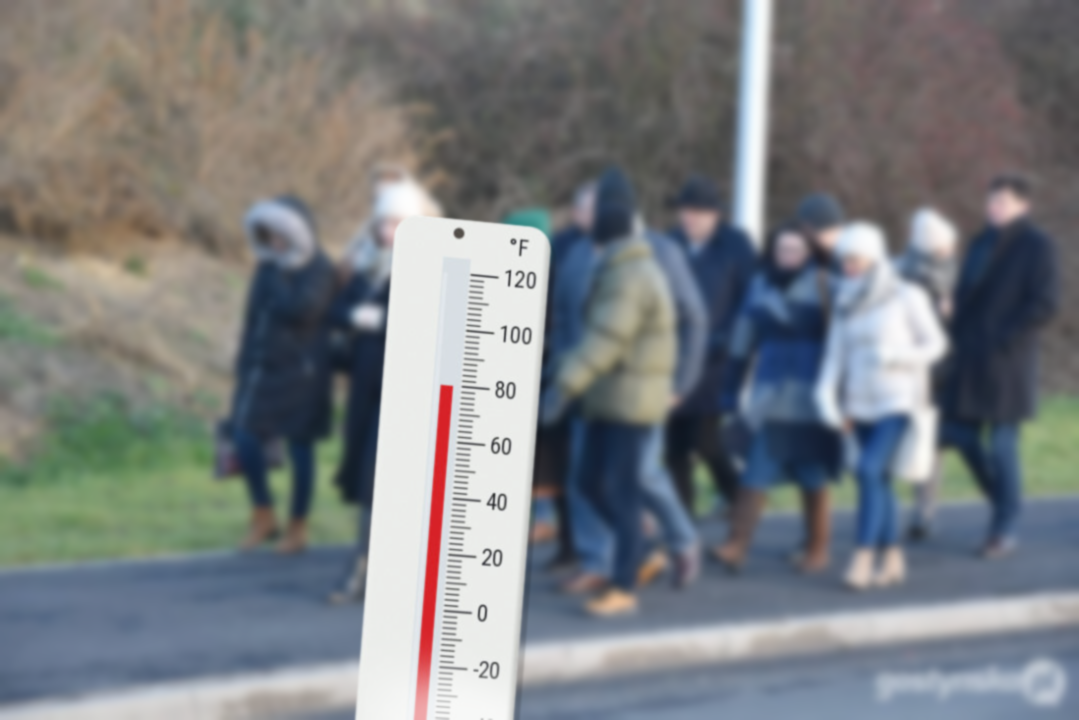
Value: value=80 unit=°F
